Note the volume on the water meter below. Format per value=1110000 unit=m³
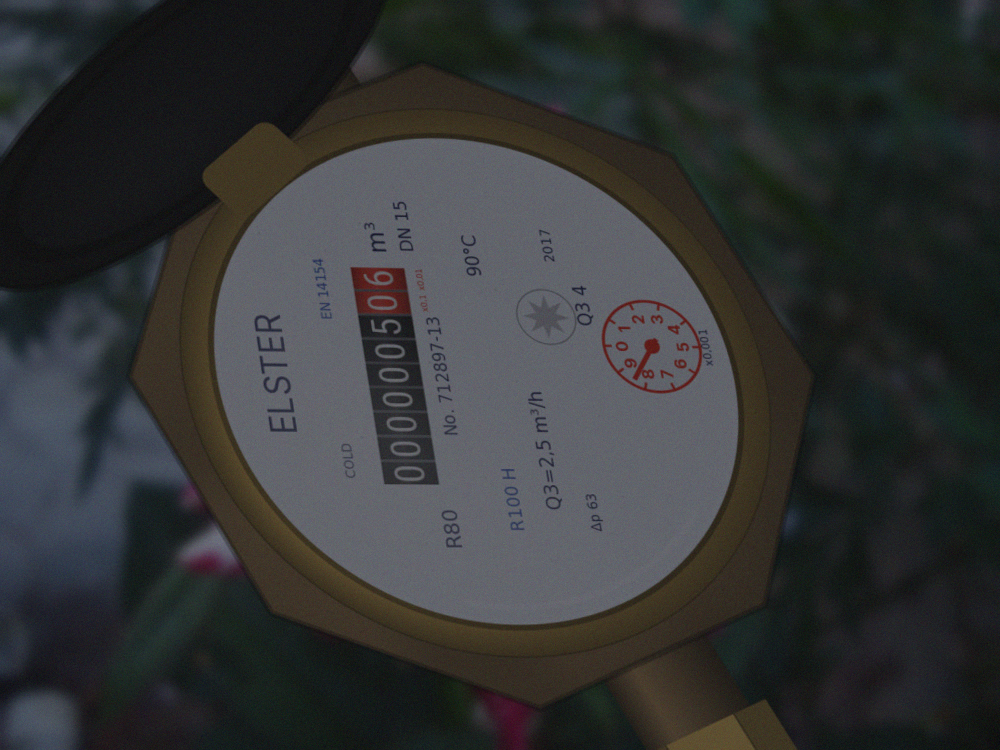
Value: value=5.068 unit=m³
